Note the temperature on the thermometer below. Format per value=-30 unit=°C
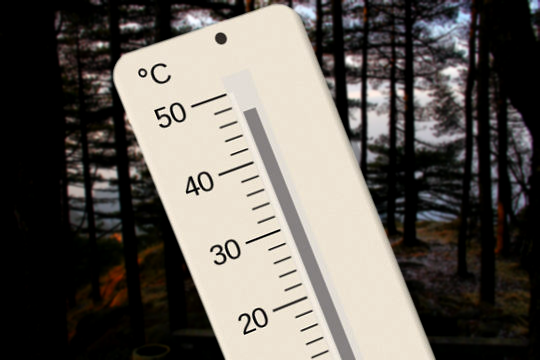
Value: value=47 unit=°C
